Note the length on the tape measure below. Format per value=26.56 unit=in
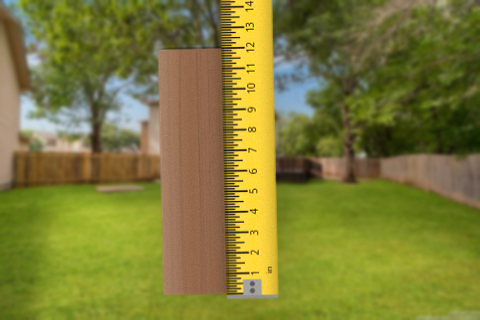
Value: value=12 unit=in
